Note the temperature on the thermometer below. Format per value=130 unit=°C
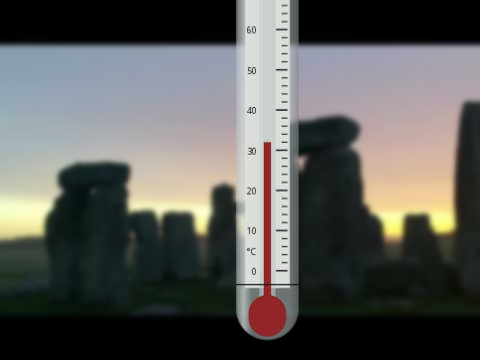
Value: value=32 unit=°C
